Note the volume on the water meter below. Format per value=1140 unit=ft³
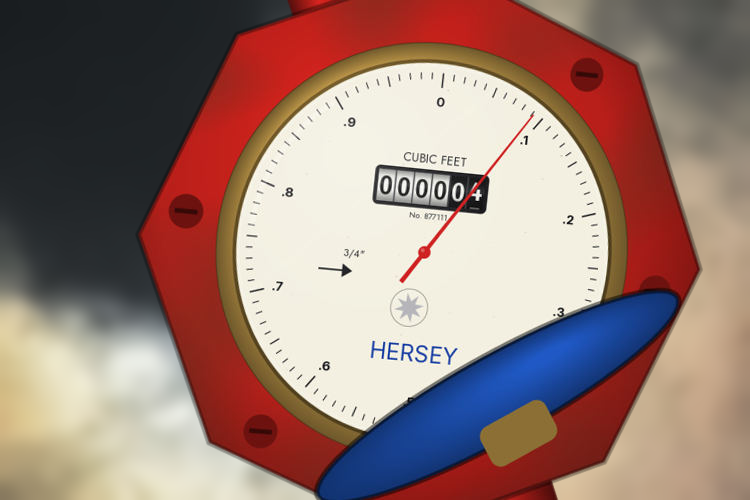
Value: value=4.09 unit=ft³
